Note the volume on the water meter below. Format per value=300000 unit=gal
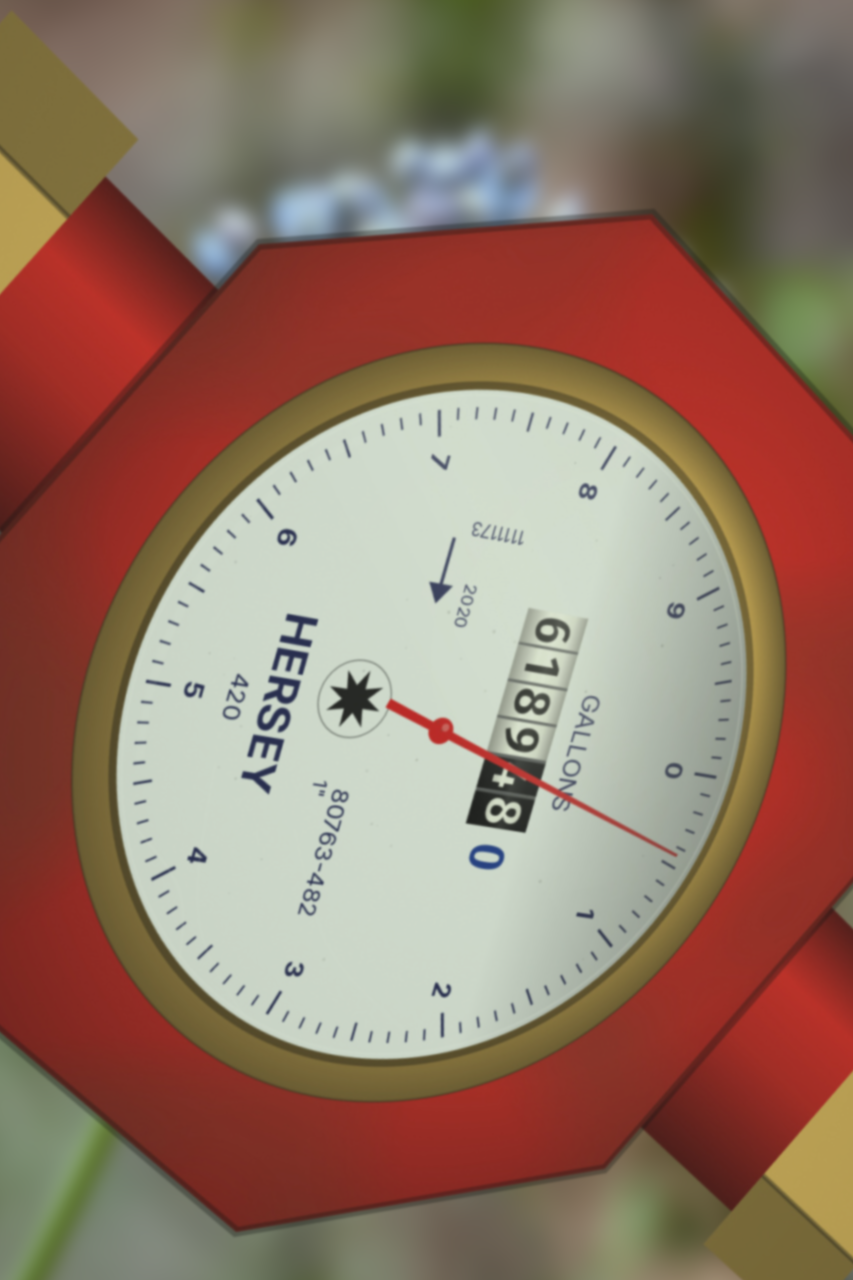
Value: value=6189480.4 unit=gal
